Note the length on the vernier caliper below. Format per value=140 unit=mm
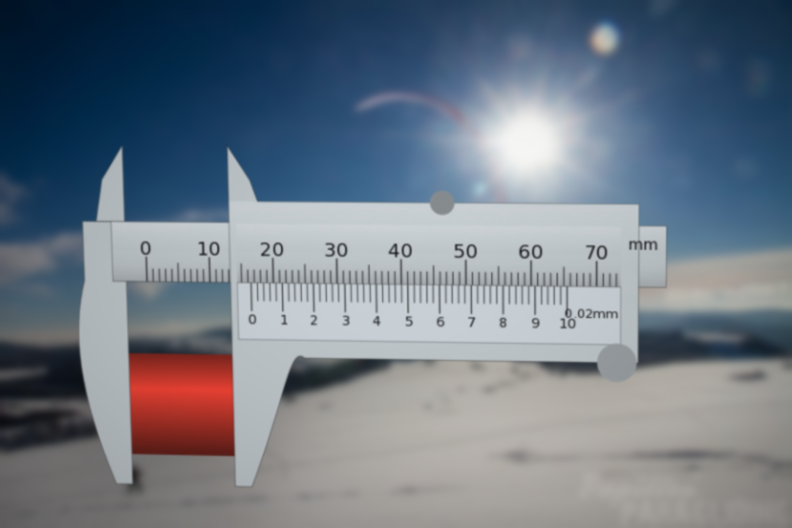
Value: value=16.5 unit=mm
